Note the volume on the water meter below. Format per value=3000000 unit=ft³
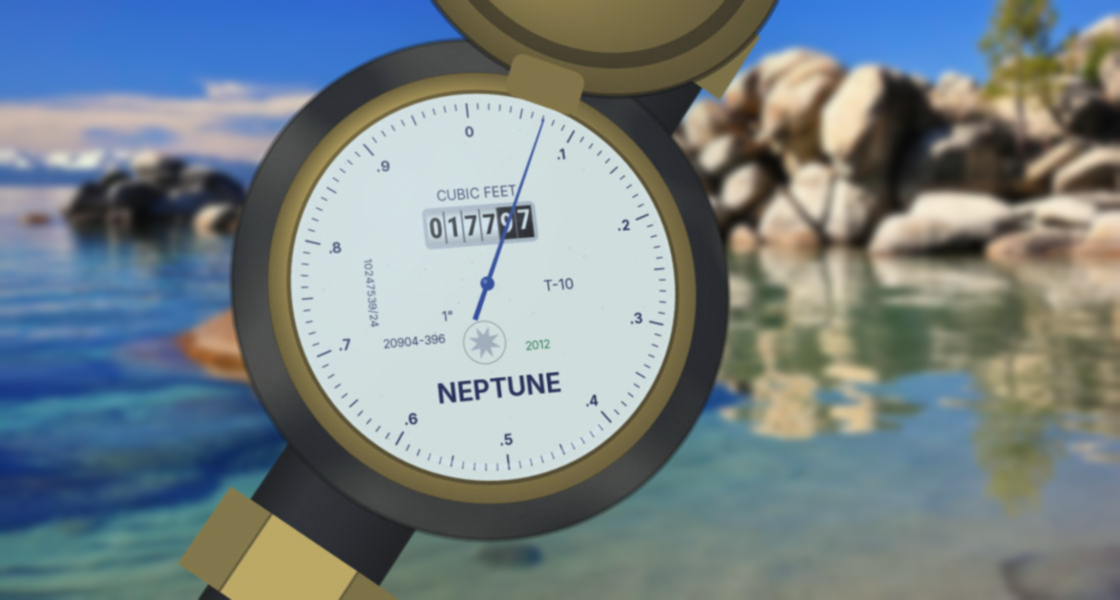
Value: value=17797.07 unit=ft³
